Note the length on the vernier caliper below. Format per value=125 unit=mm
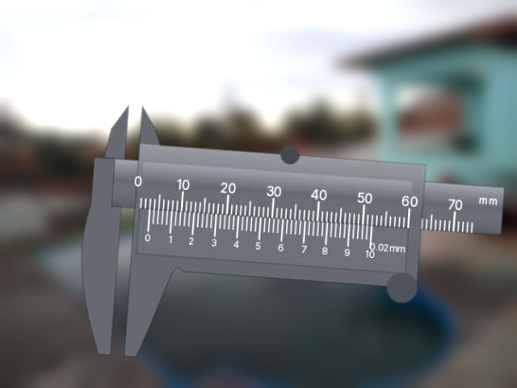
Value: value=3.0 unit=mm
